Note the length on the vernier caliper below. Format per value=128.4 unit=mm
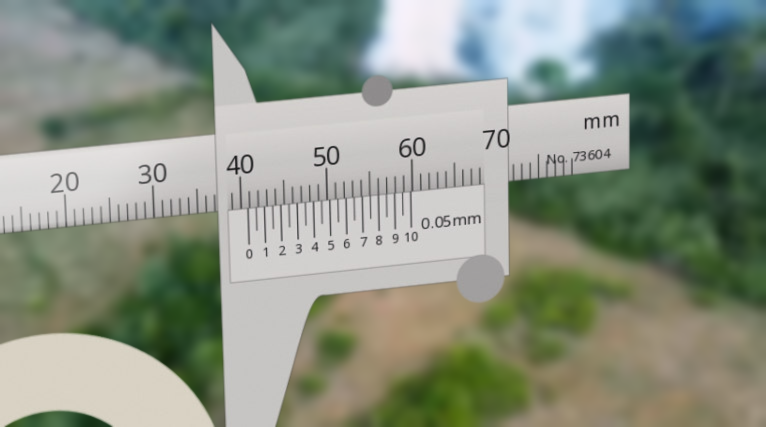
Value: value=40.8 unit=mm
